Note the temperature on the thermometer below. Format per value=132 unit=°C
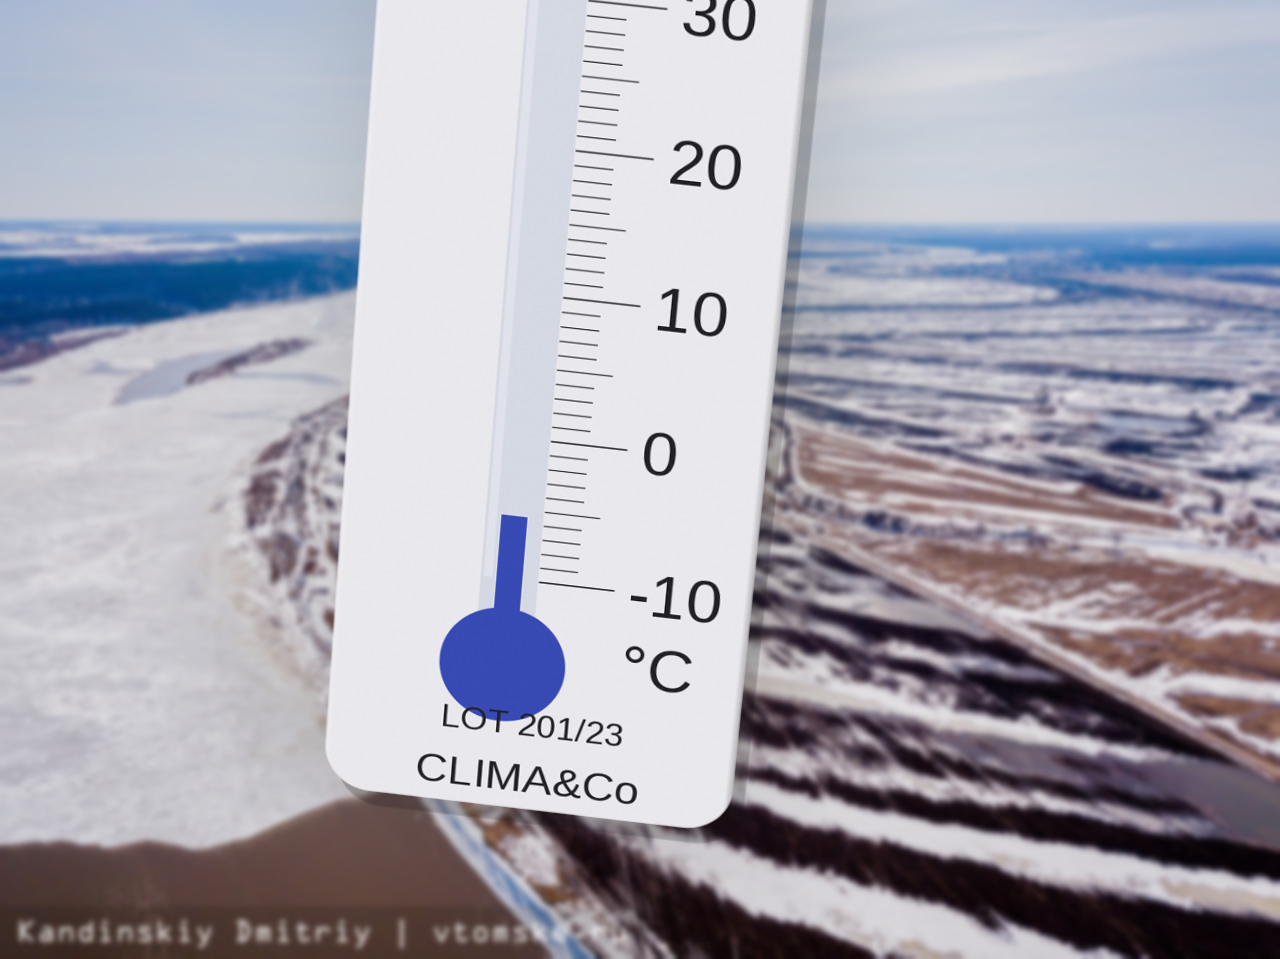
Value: value=-5.5 unit=°C
